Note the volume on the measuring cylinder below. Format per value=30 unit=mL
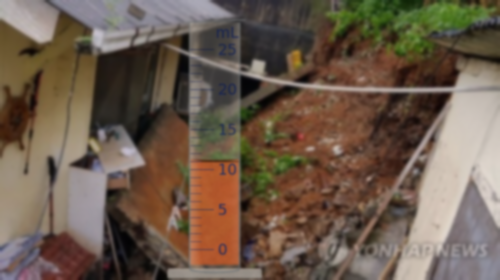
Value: value=11 unit=mL
